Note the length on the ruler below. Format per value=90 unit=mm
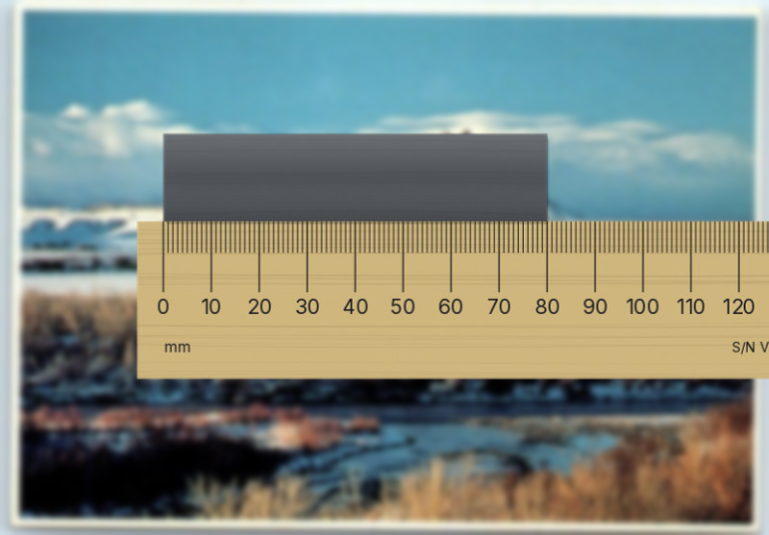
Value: value=80 unit=mm
